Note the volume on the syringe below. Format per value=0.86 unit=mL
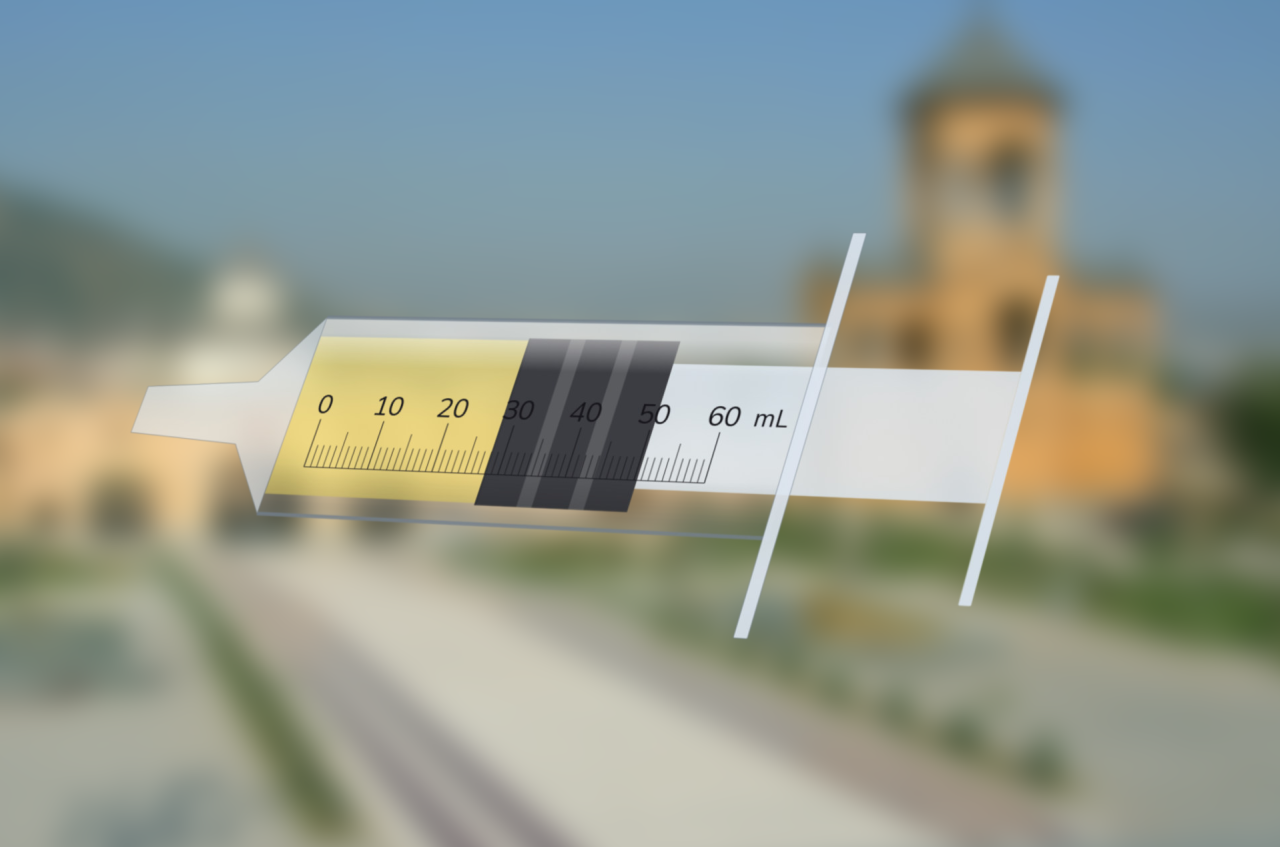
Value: value=28 unit=mL
